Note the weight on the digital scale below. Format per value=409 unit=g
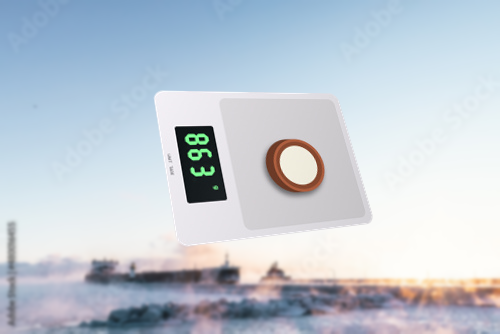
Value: value=863 unit=g
